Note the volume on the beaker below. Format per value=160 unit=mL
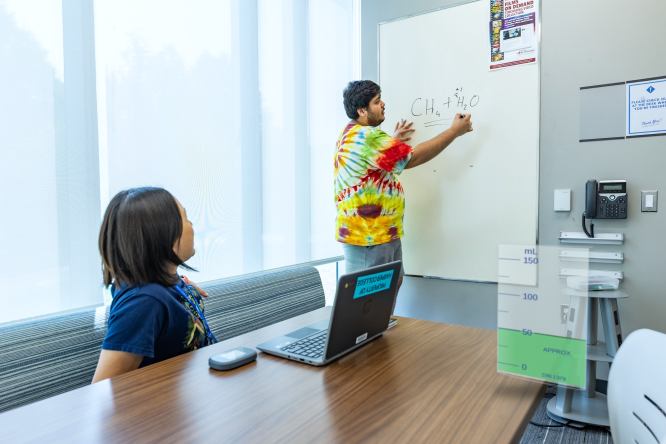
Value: value=50 unit=mL
